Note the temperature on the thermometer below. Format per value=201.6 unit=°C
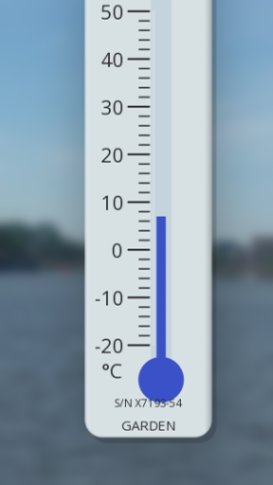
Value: value=7 unit=°C
